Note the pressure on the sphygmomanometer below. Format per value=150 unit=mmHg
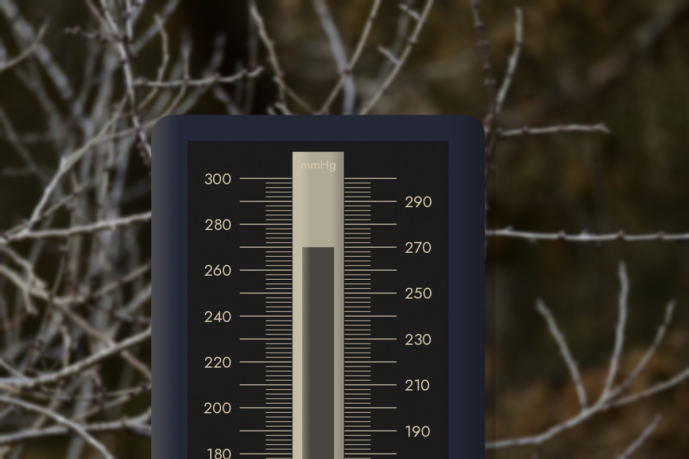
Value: value=270 unit=mmHg
